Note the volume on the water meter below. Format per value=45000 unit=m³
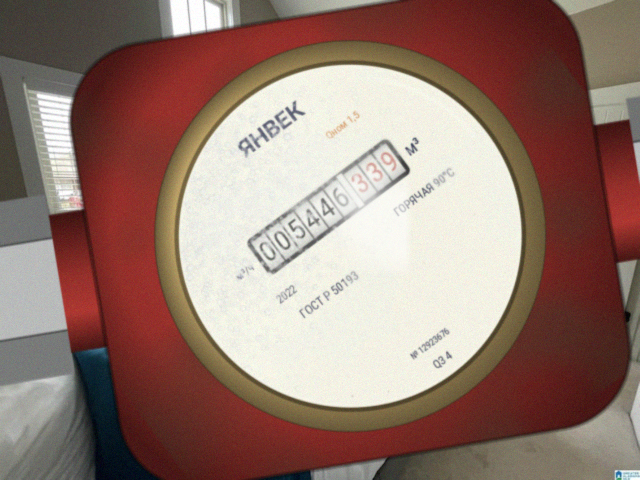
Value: value=5446.339 unit=m³
